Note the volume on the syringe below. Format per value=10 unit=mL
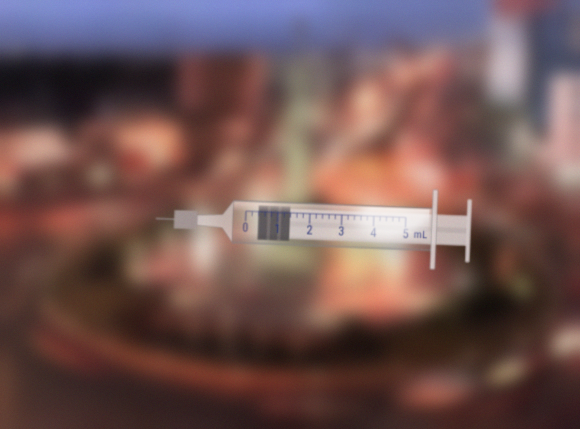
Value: value=0.4 unit=mL
